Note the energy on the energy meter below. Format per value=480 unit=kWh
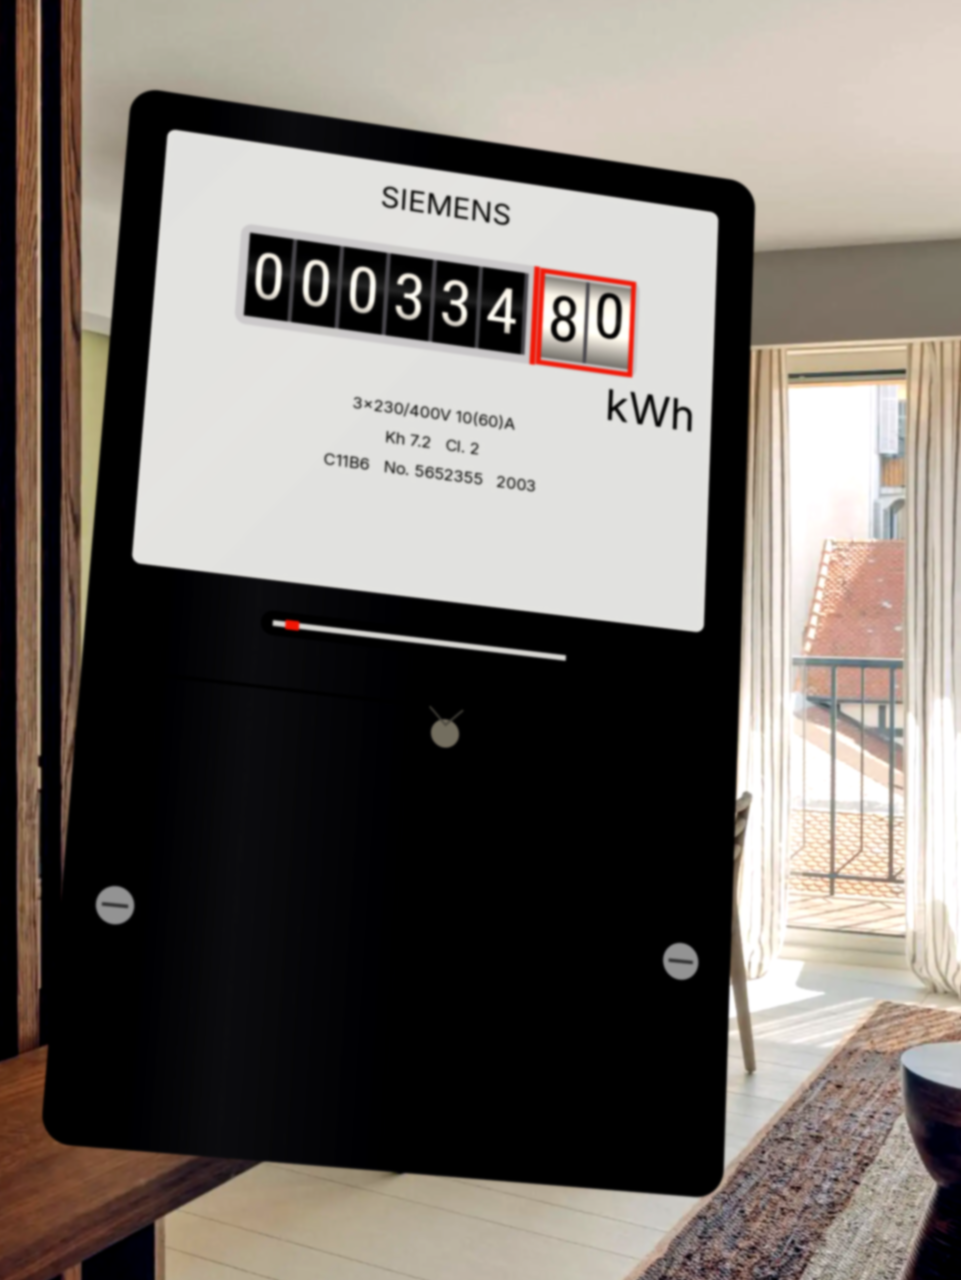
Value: value=334.80 unit=kWh
